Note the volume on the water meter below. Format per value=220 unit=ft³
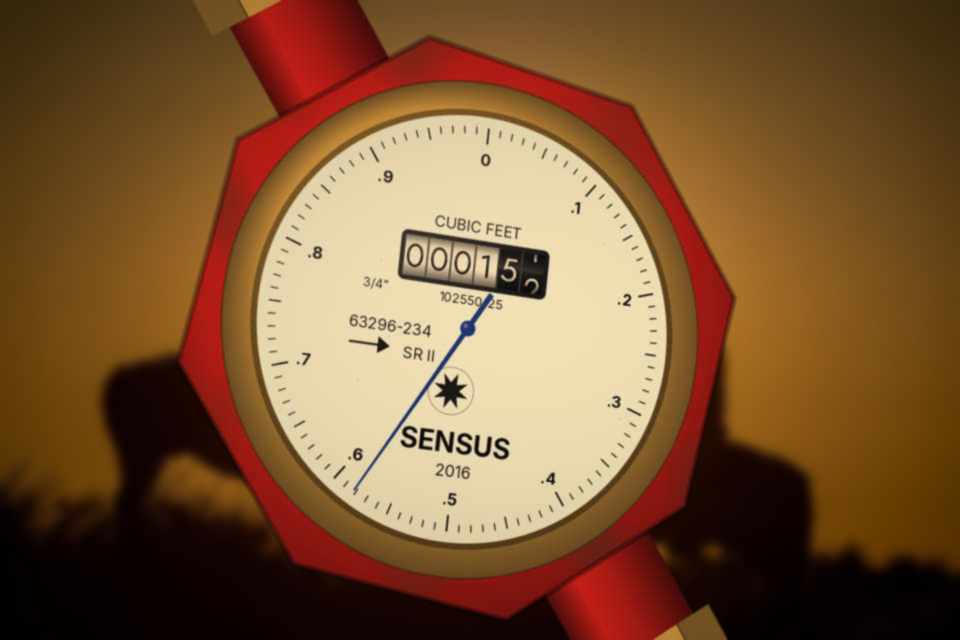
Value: value=151.58 unit=ft³
